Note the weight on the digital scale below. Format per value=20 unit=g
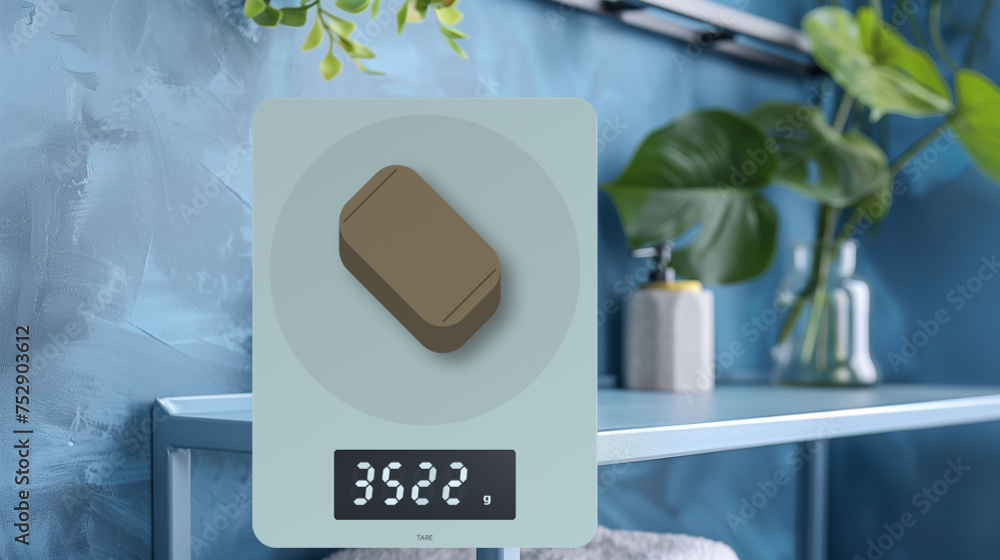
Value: value=3522 unit=g
